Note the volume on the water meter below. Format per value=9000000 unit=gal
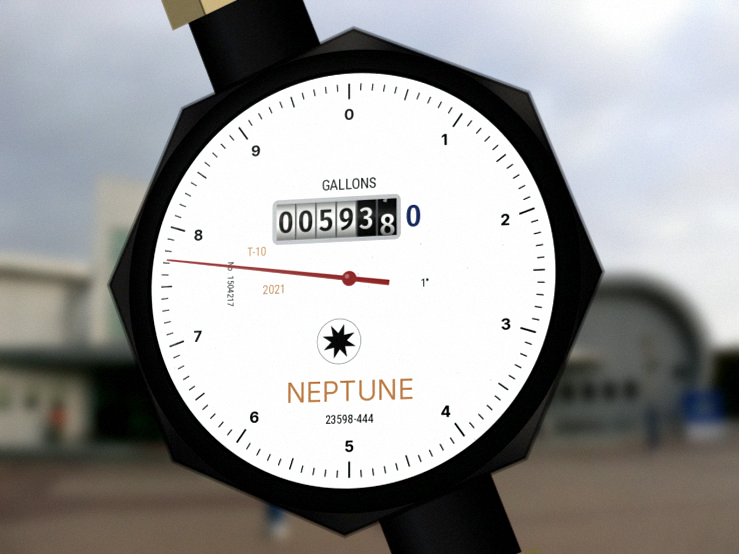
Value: value=59377.7 unit=gal
